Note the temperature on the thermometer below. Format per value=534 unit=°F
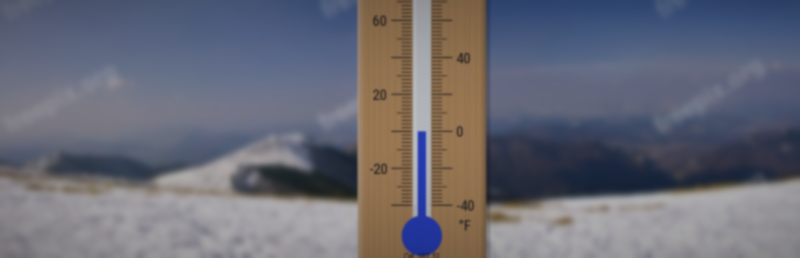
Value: value=0 unit=°F
